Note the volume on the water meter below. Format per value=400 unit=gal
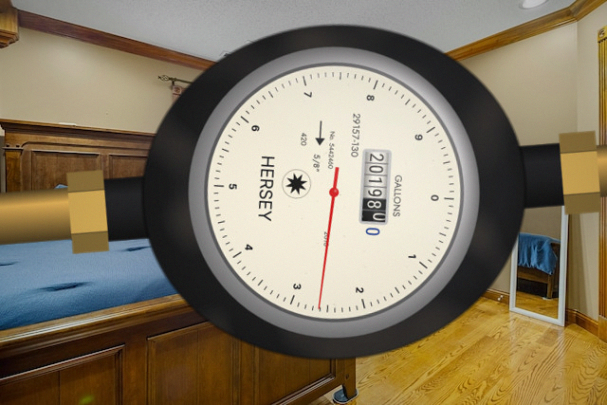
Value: value=2019802.6 unit=gal
